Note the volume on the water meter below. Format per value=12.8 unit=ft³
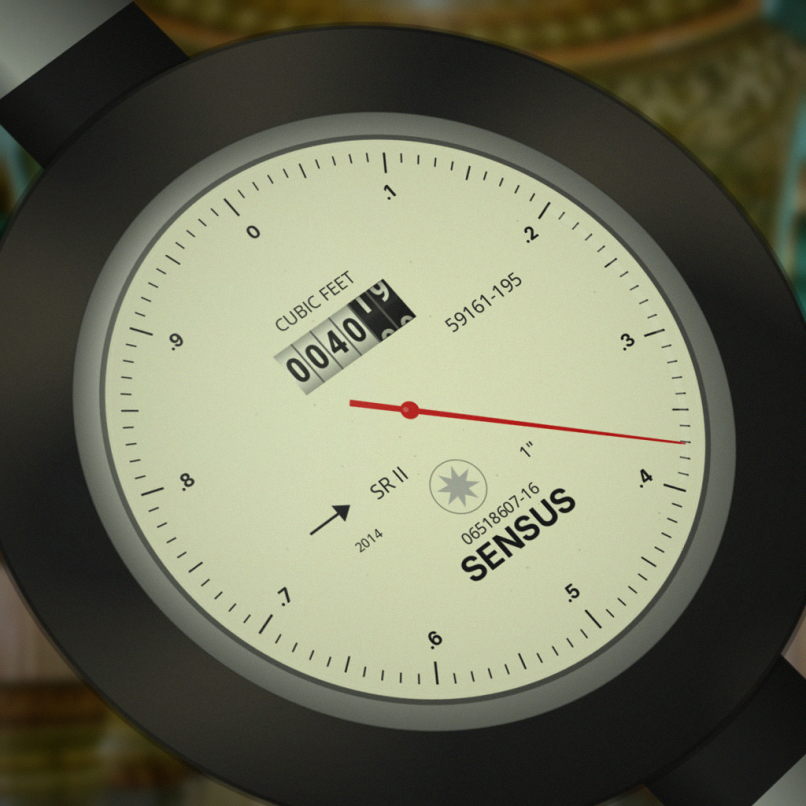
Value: value=4019.37 unit=ft³
